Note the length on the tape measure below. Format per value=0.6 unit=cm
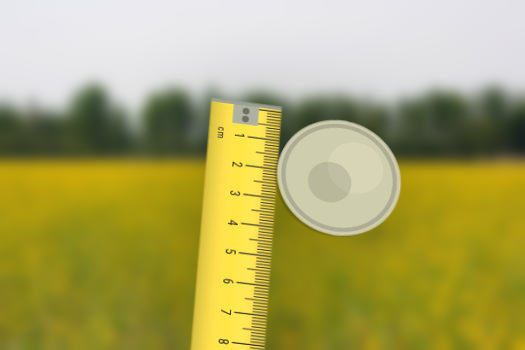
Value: value=4 unit=cm
